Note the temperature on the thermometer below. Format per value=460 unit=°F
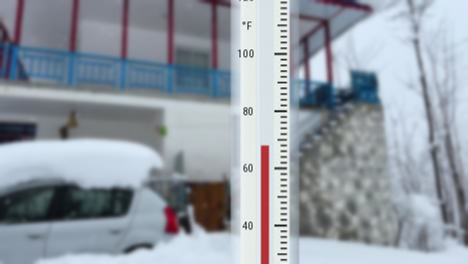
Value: value=68 unit=°F
